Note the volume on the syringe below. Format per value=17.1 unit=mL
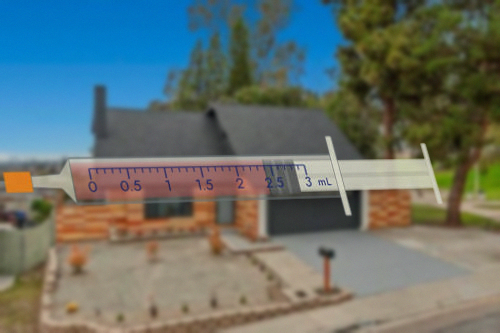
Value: value=2.4 unit=mL
